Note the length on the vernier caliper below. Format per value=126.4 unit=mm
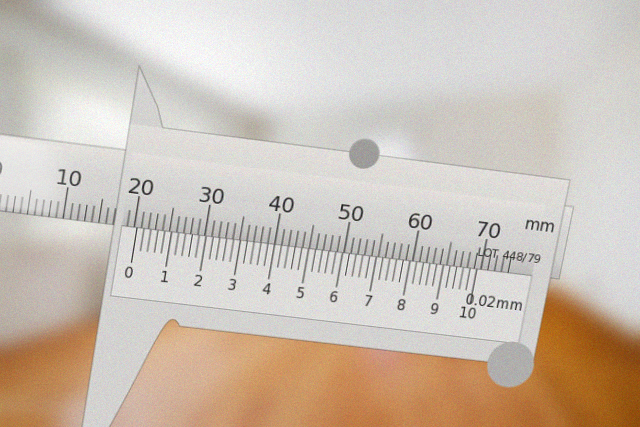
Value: value=20.4 unit=mm
